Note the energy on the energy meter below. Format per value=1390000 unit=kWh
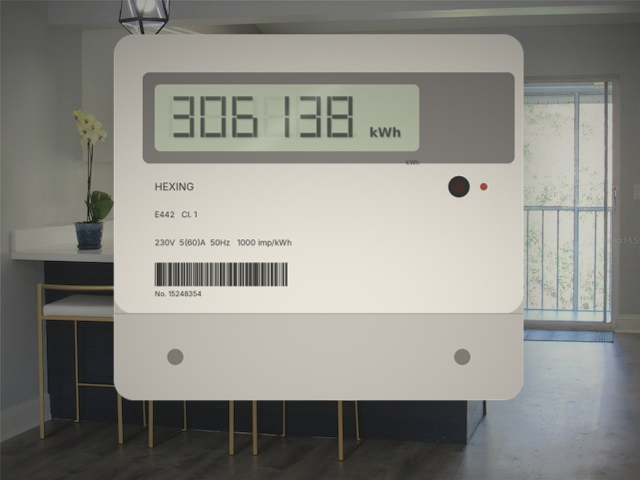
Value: value=306138 unit=kWh
